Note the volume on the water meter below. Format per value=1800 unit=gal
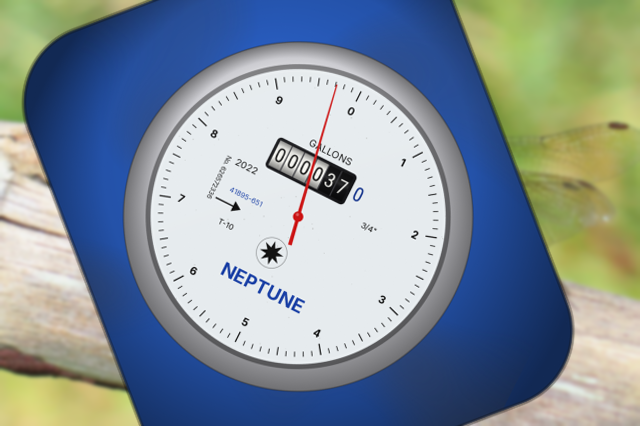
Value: value=369.7 unit=gal
